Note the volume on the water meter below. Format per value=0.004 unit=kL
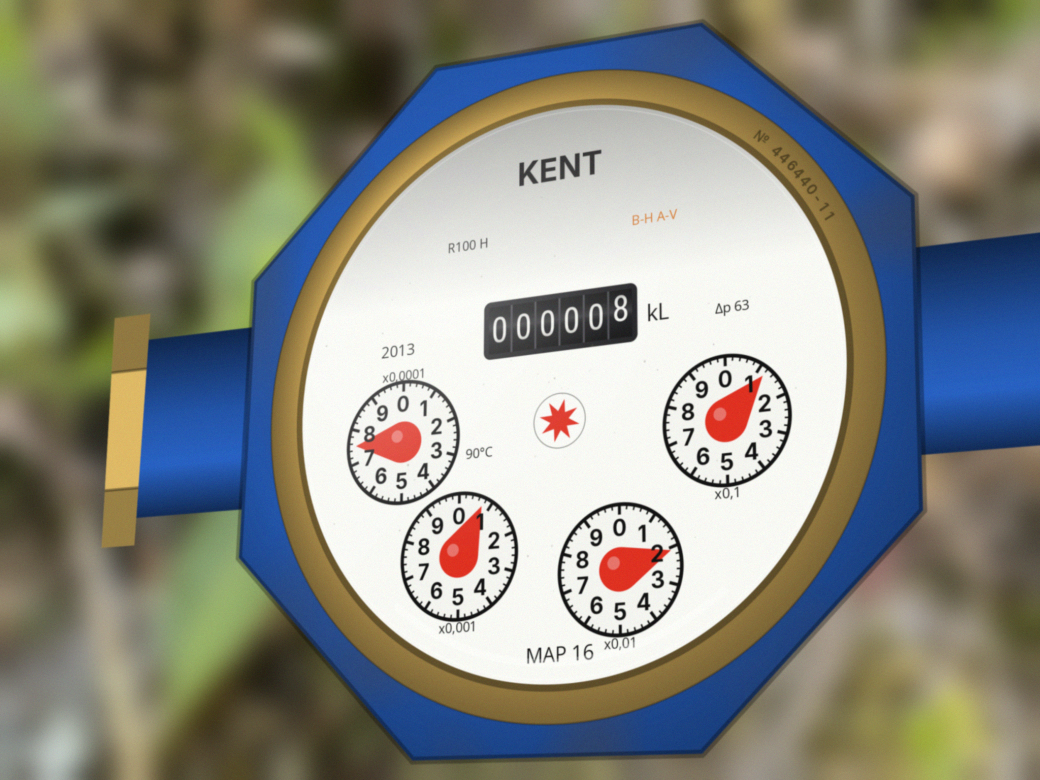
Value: value=8.1207 unit=kL
